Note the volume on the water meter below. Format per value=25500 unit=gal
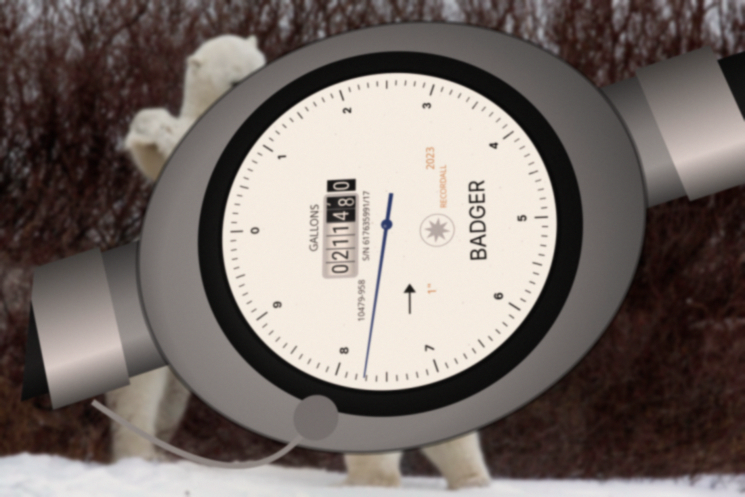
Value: value=211477.7 unit=gal
